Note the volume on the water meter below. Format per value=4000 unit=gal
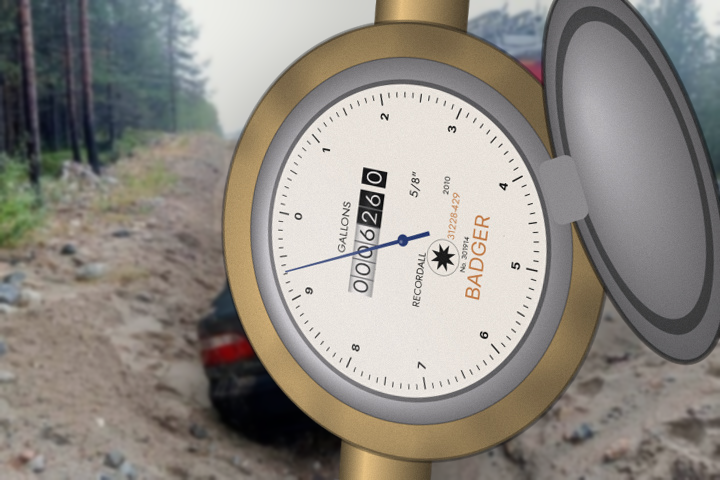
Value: value=6259.3 unit=gal
